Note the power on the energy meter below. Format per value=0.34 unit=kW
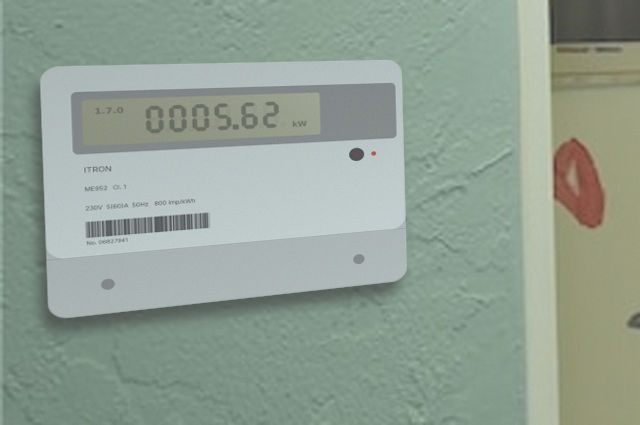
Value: value=5.62 unit=kW
